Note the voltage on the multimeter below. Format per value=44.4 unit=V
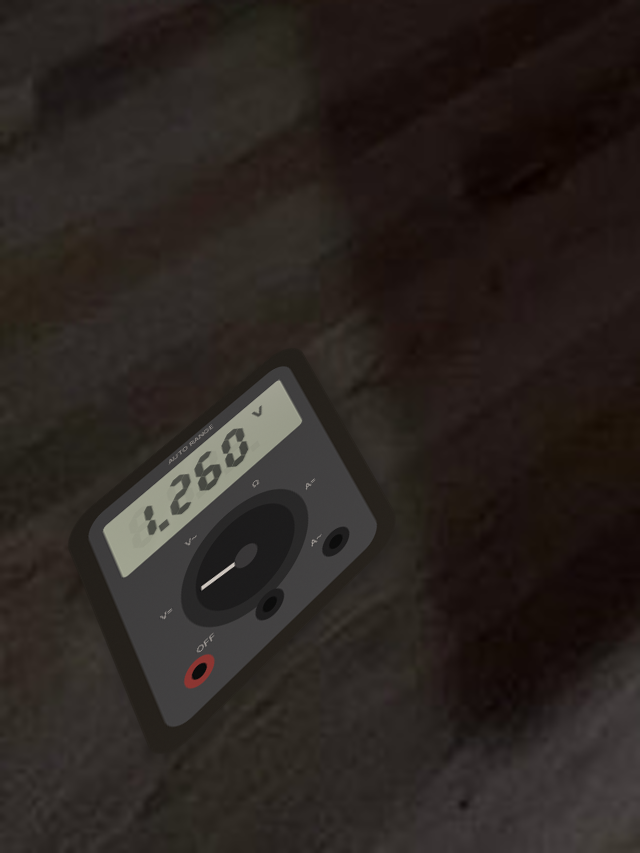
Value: value=1.260 unit=V
